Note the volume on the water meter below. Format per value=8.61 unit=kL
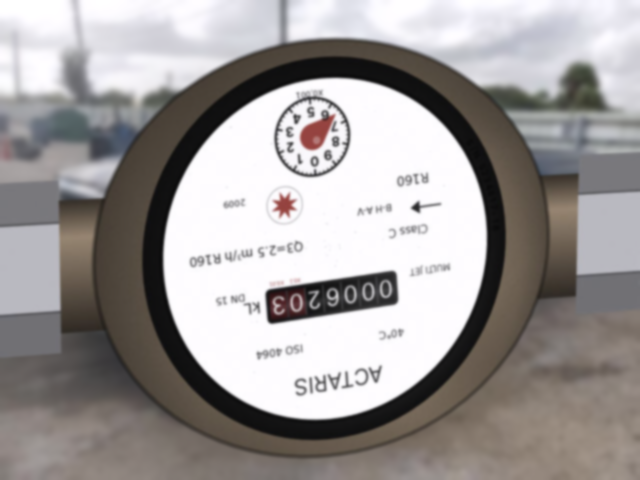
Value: value=62.036 unit=kL
